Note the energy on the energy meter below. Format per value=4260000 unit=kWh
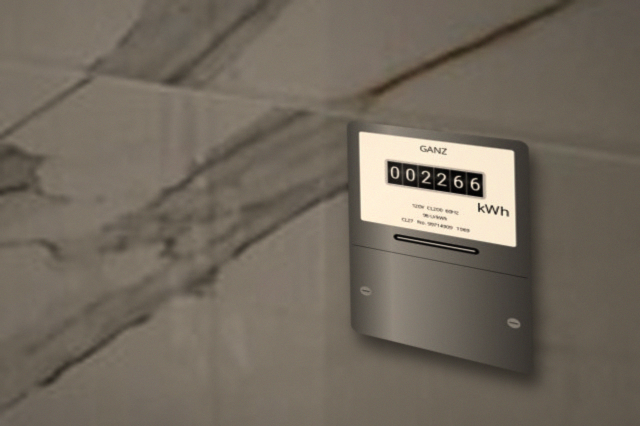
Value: value=2266 unit=kWh
